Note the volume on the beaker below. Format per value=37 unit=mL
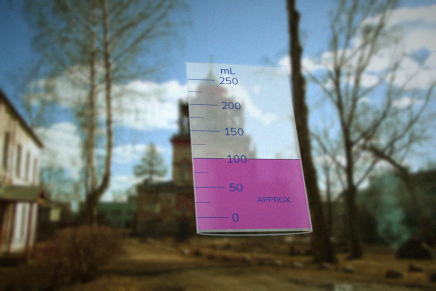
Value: value=100 unit=mL
